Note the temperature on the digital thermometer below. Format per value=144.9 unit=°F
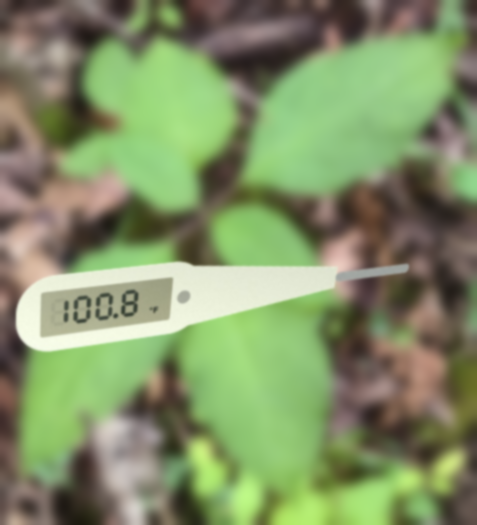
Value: value=100.8 unit=°F
